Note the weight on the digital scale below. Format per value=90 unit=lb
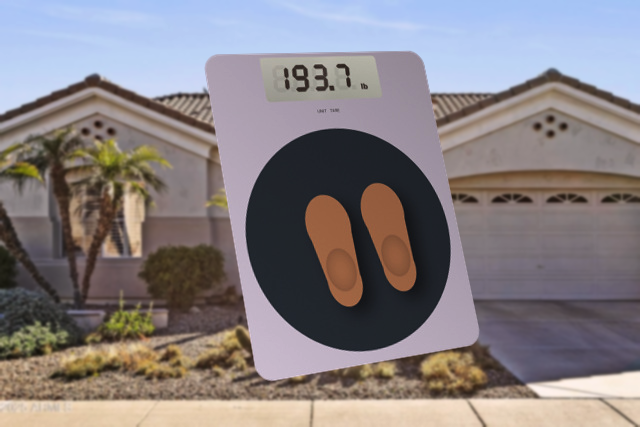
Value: value=193.7 unit=lb
